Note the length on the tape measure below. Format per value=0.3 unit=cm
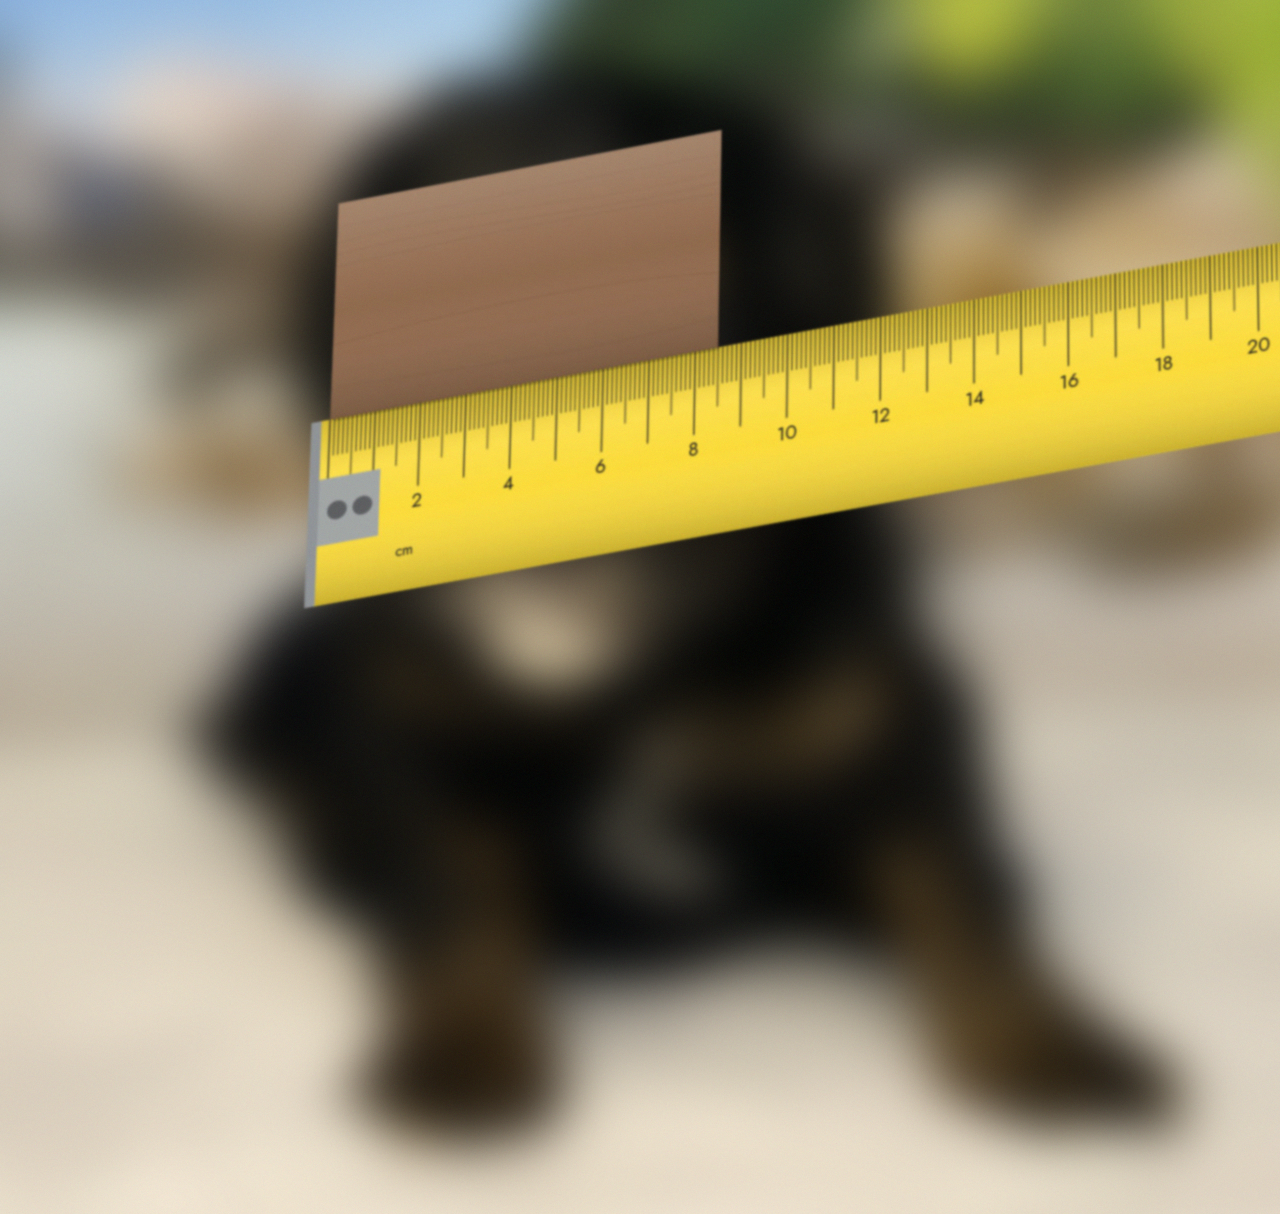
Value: value=8.5 unit=cm
